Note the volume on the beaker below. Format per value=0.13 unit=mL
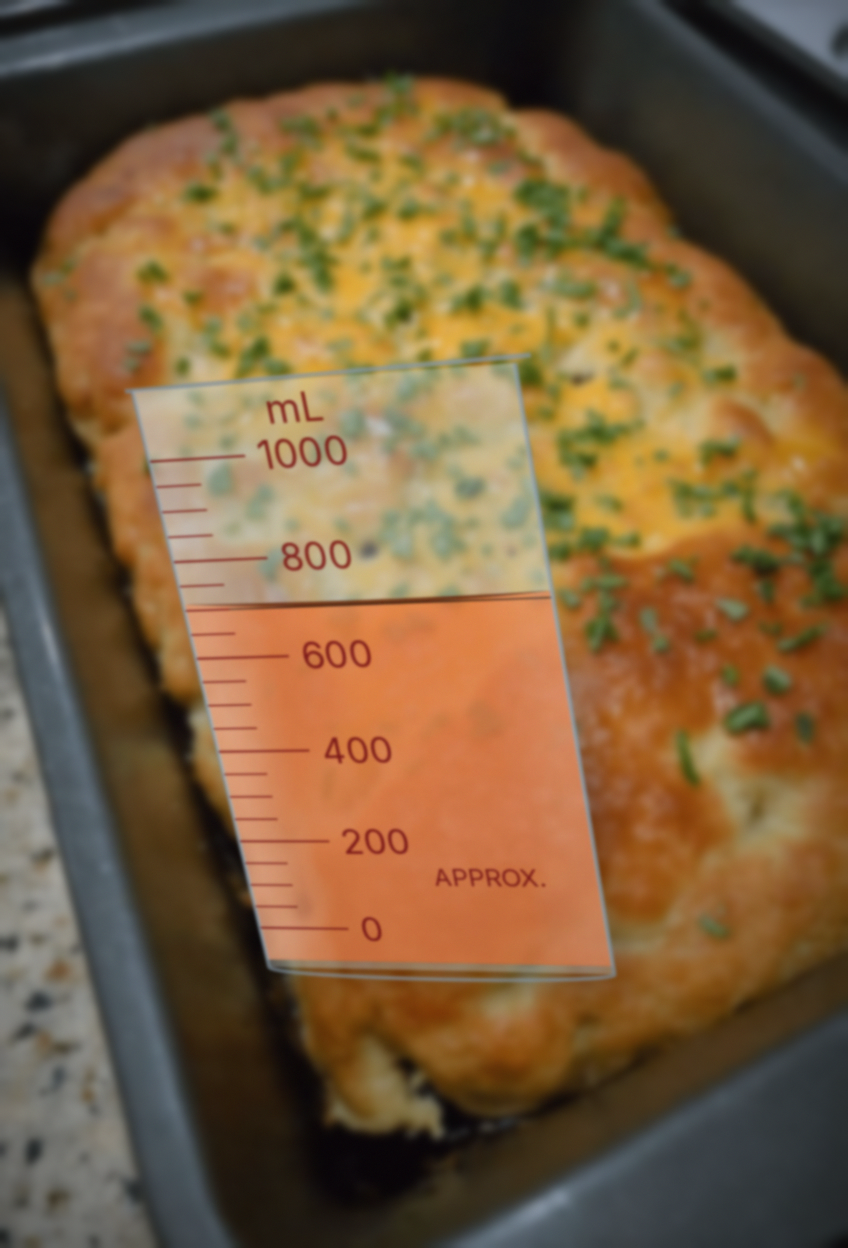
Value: value=700 unit=mL
